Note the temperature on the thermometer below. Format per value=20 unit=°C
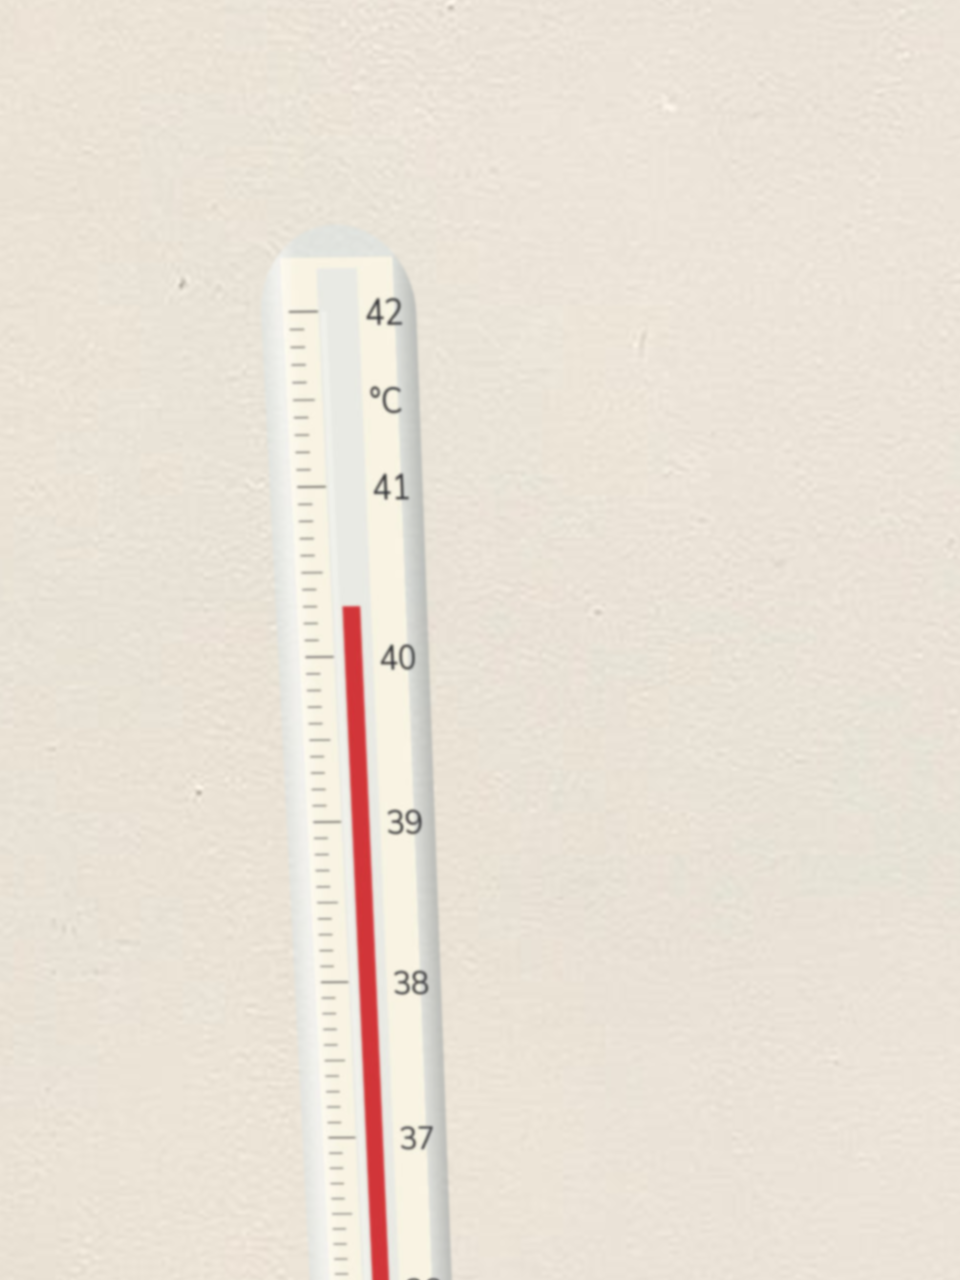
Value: value=40.3 unit=°C
